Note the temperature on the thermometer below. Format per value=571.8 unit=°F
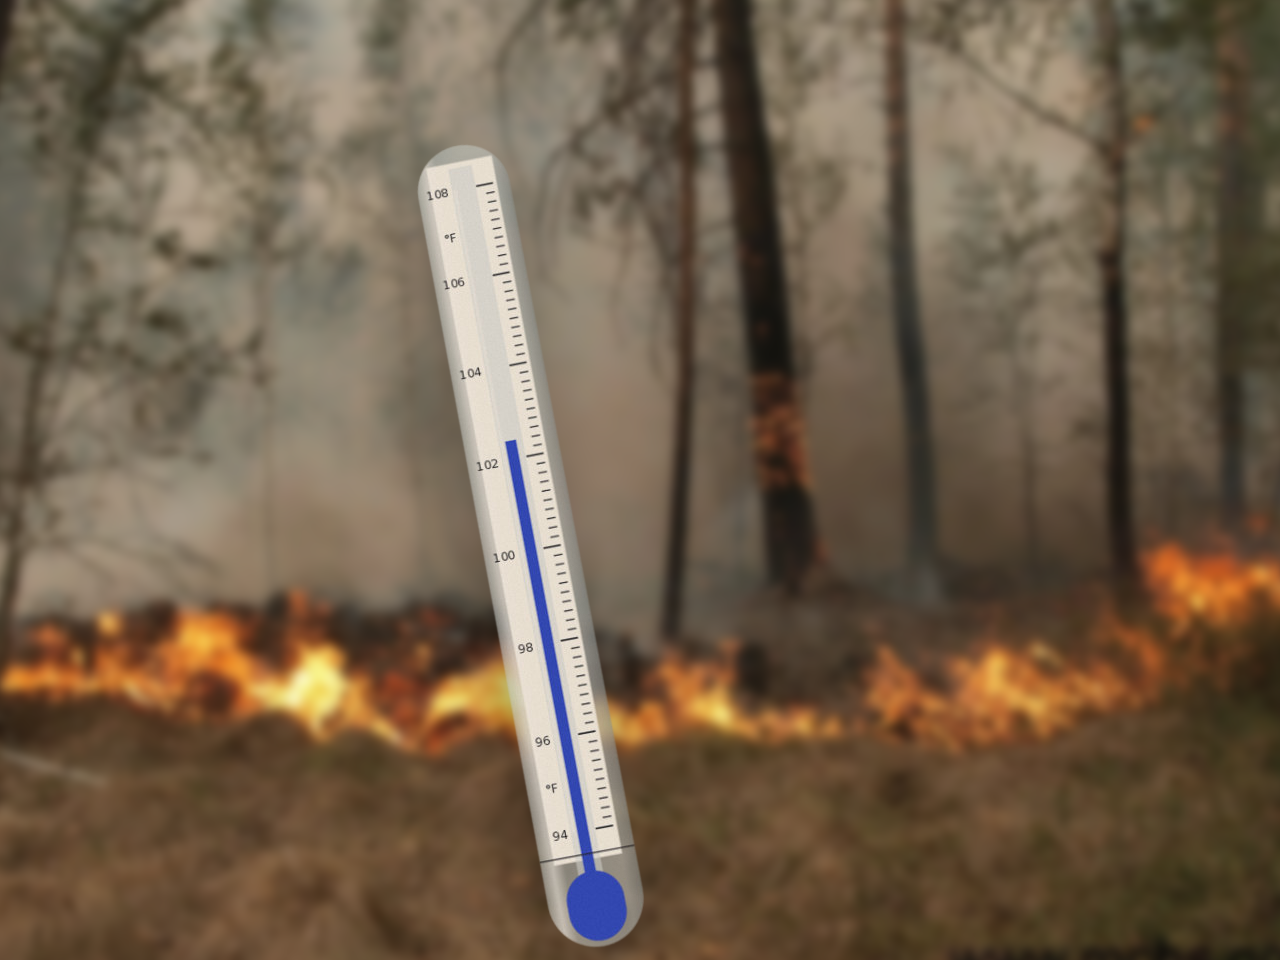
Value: value=102.4 unit=°F
